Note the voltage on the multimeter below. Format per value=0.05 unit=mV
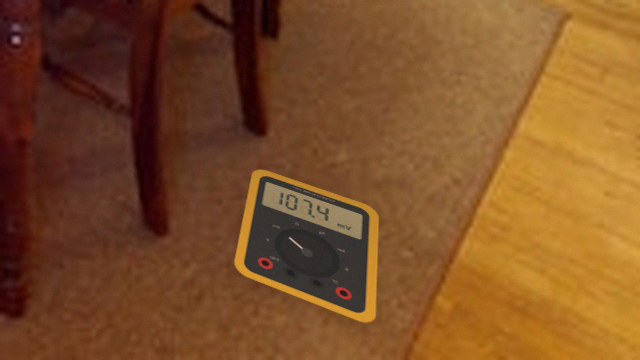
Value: value=107.4 unit=mV
